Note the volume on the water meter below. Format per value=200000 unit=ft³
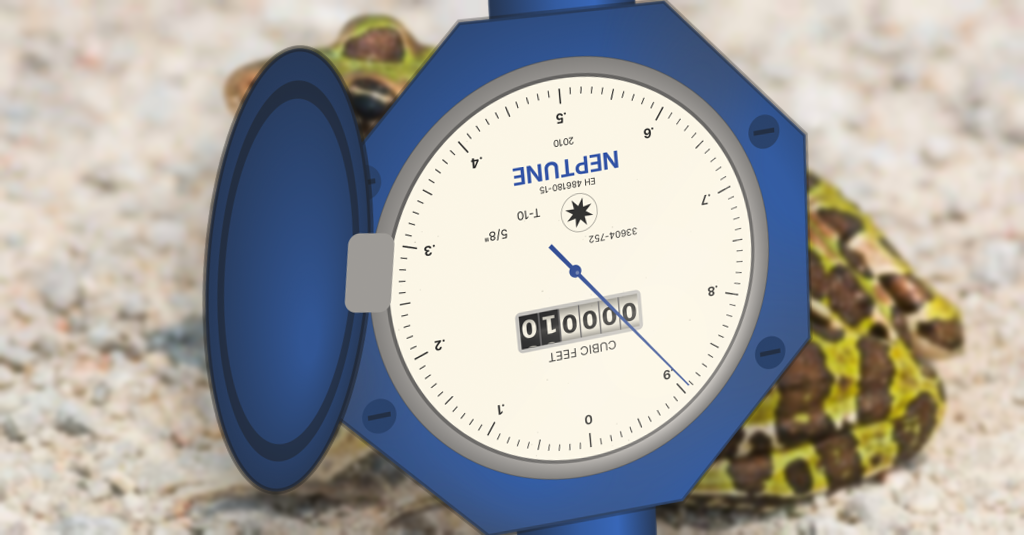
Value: value=9.89 unit=ft³
